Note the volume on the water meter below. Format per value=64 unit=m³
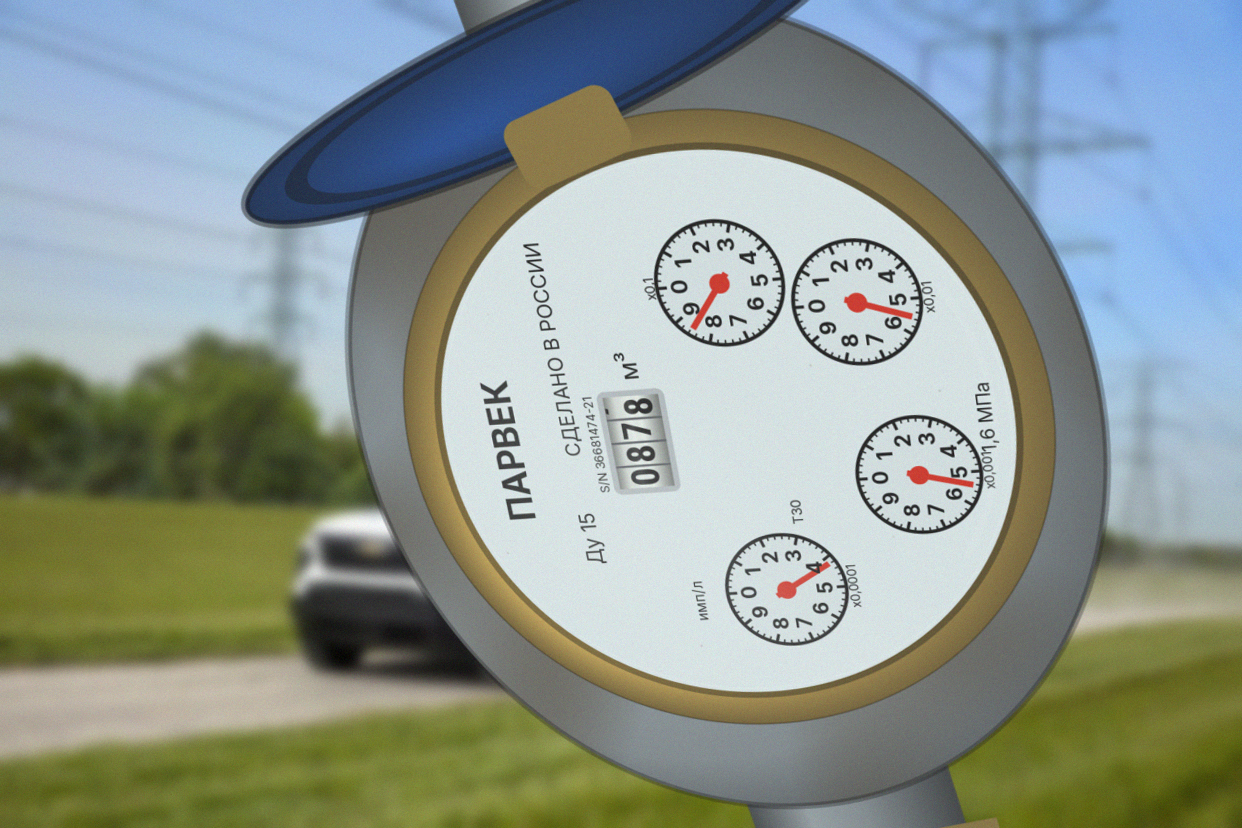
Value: value=877.8554 unit=m³
